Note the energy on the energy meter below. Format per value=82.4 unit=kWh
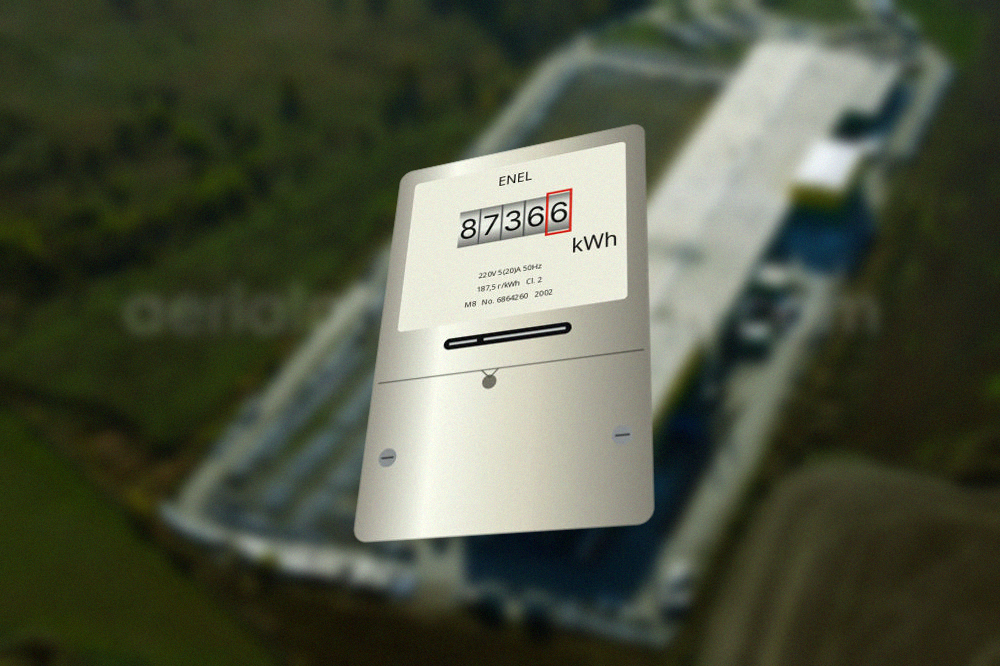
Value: value=8736.6 unit=kWh
